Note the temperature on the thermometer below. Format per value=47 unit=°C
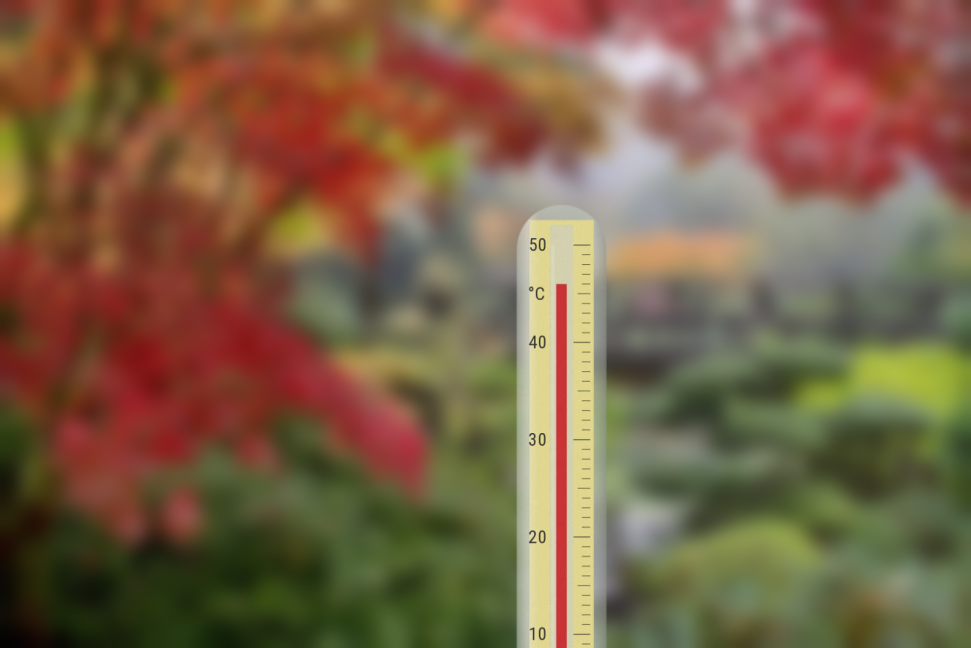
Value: value=46 unit=°C
